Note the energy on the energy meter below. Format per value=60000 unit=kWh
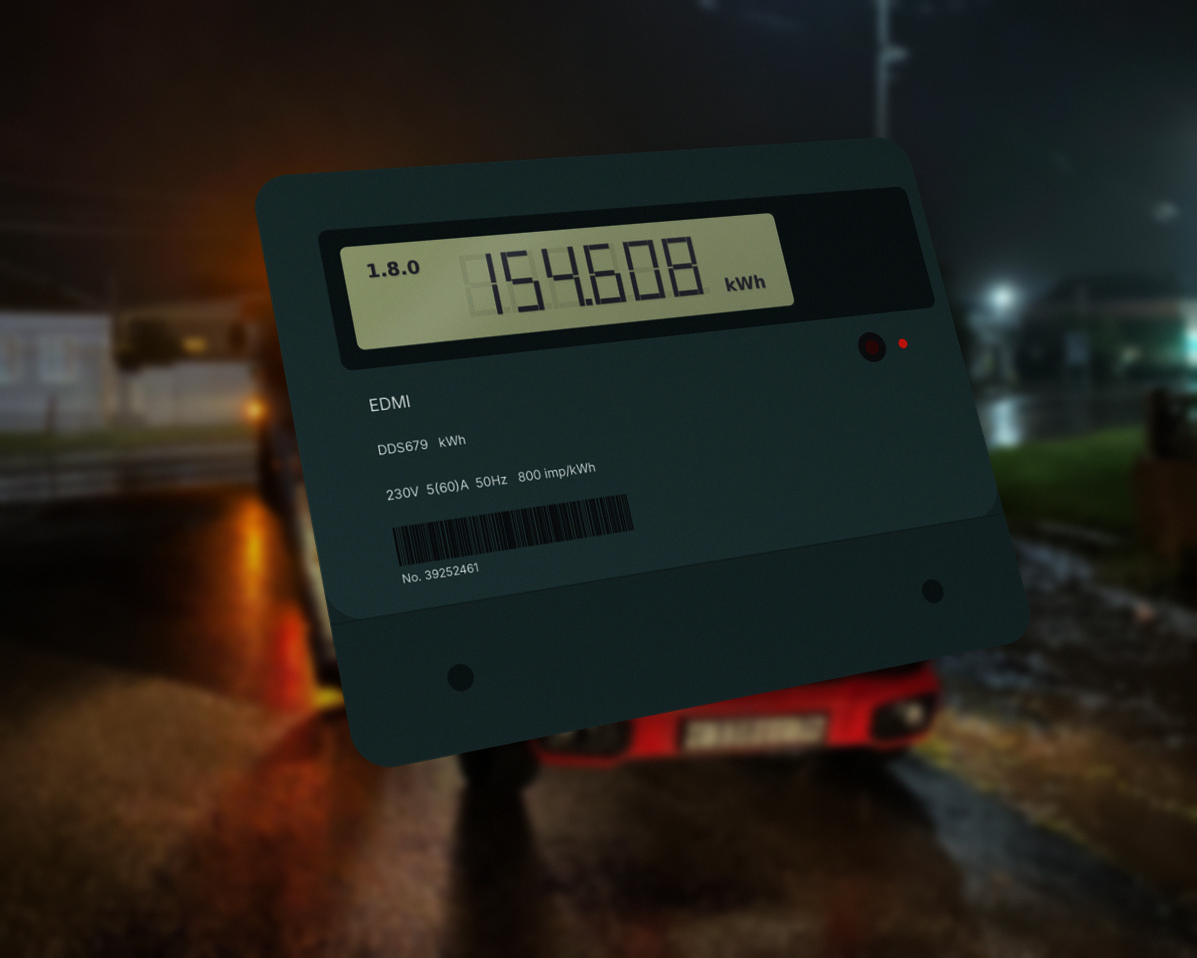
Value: value=154.608 unit=kWh
